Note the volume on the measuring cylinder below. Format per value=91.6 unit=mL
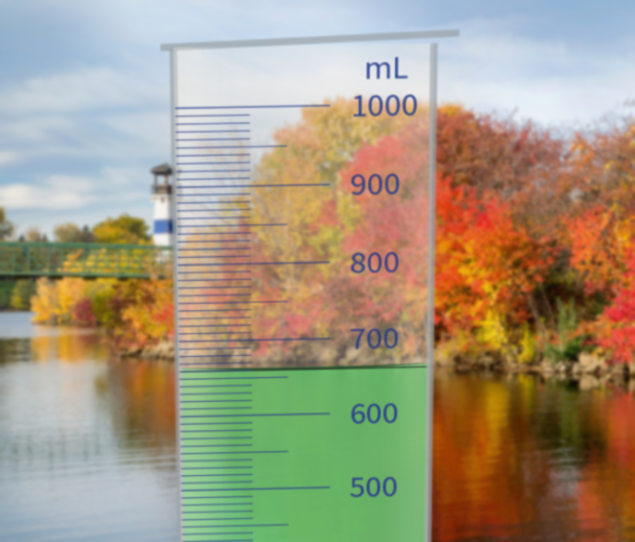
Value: value=660 unit=mL
